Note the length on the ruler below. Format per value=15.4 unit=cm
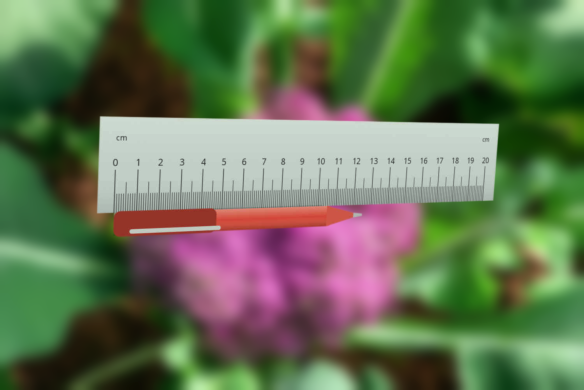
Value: value=12.5 unit=cm
